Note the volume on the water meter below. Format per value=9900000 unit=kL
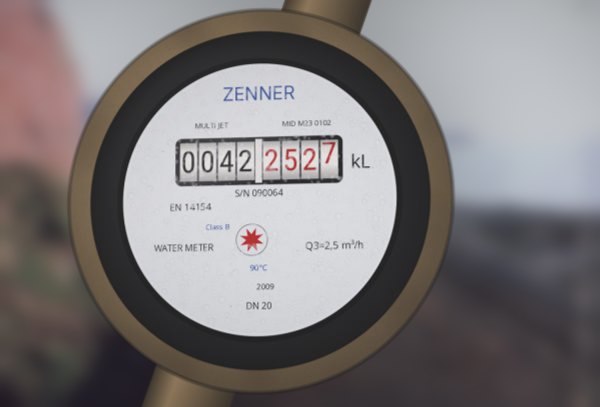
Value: value=42.2527 unit=kL
